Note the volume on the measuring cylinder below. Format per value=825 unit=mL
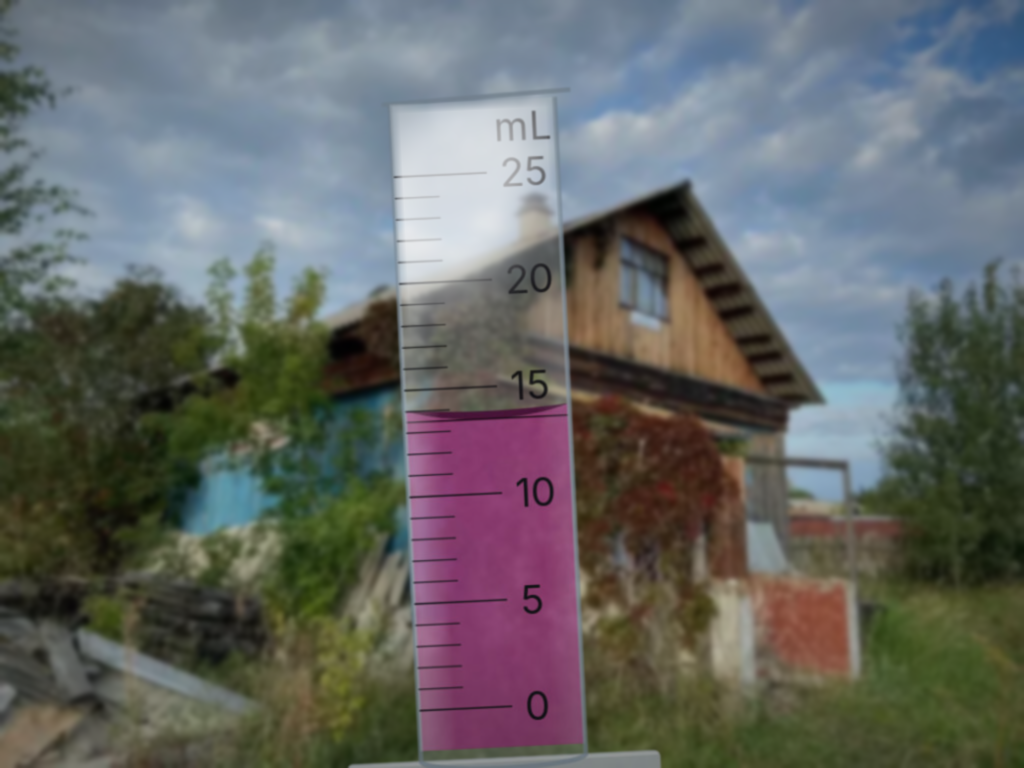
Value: value=13.5 unit=mL
